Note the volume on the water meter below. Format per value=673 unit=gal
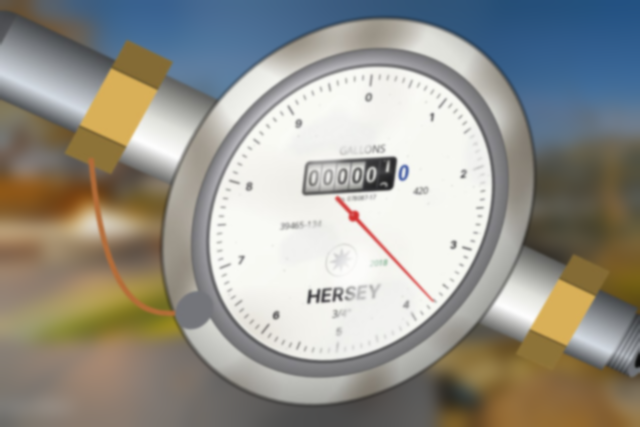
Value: value=13.7 unit=gal
